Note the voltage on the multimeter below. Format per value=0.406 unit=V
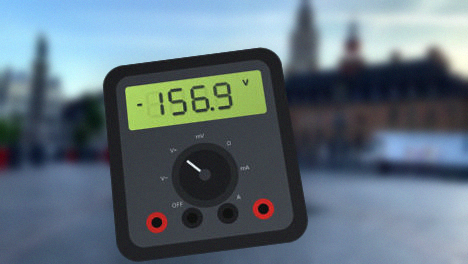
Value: value=-156.9 unit=V
